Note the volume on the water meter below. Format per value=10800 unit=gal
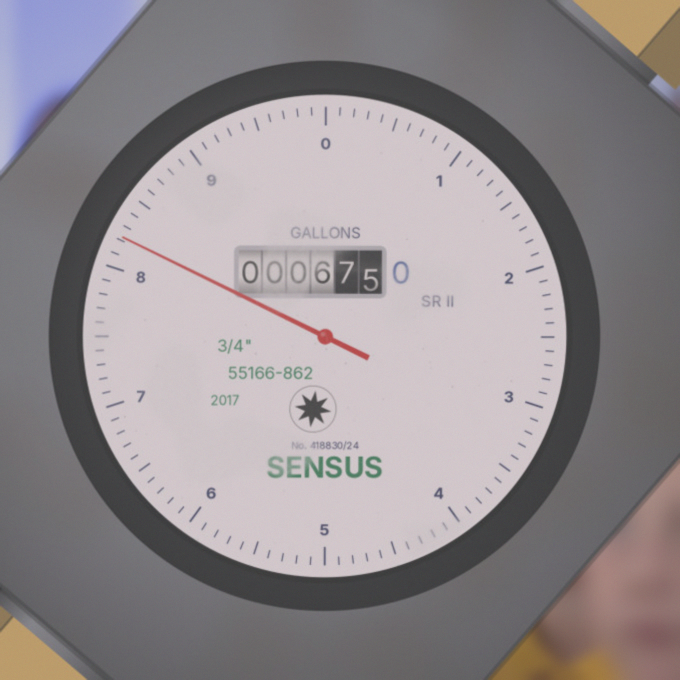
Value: value=6748.2 unit=gal
